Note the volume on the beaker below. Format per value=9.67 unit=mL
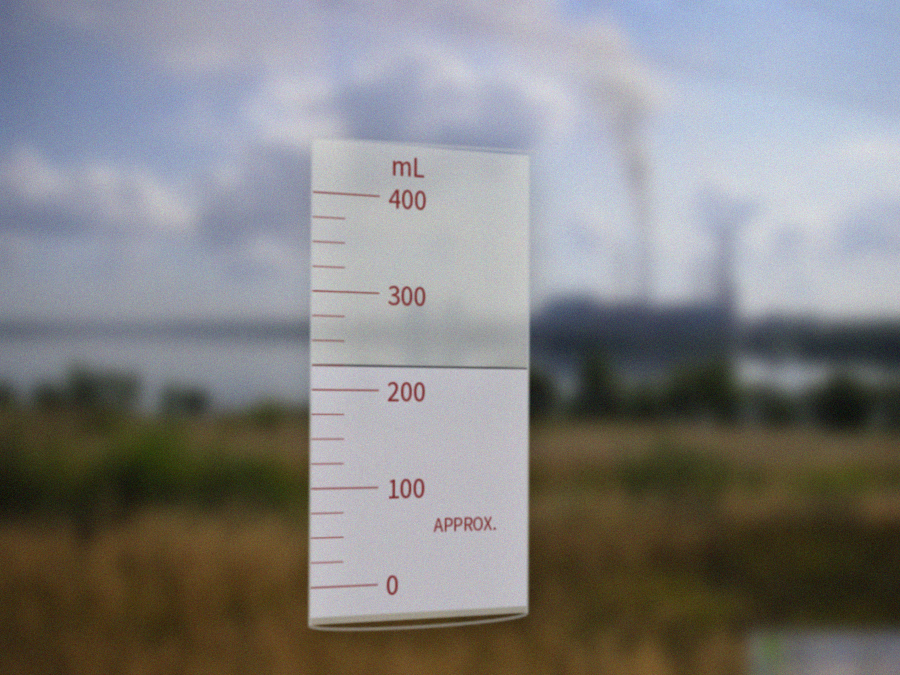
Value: value=225 unit=mL
